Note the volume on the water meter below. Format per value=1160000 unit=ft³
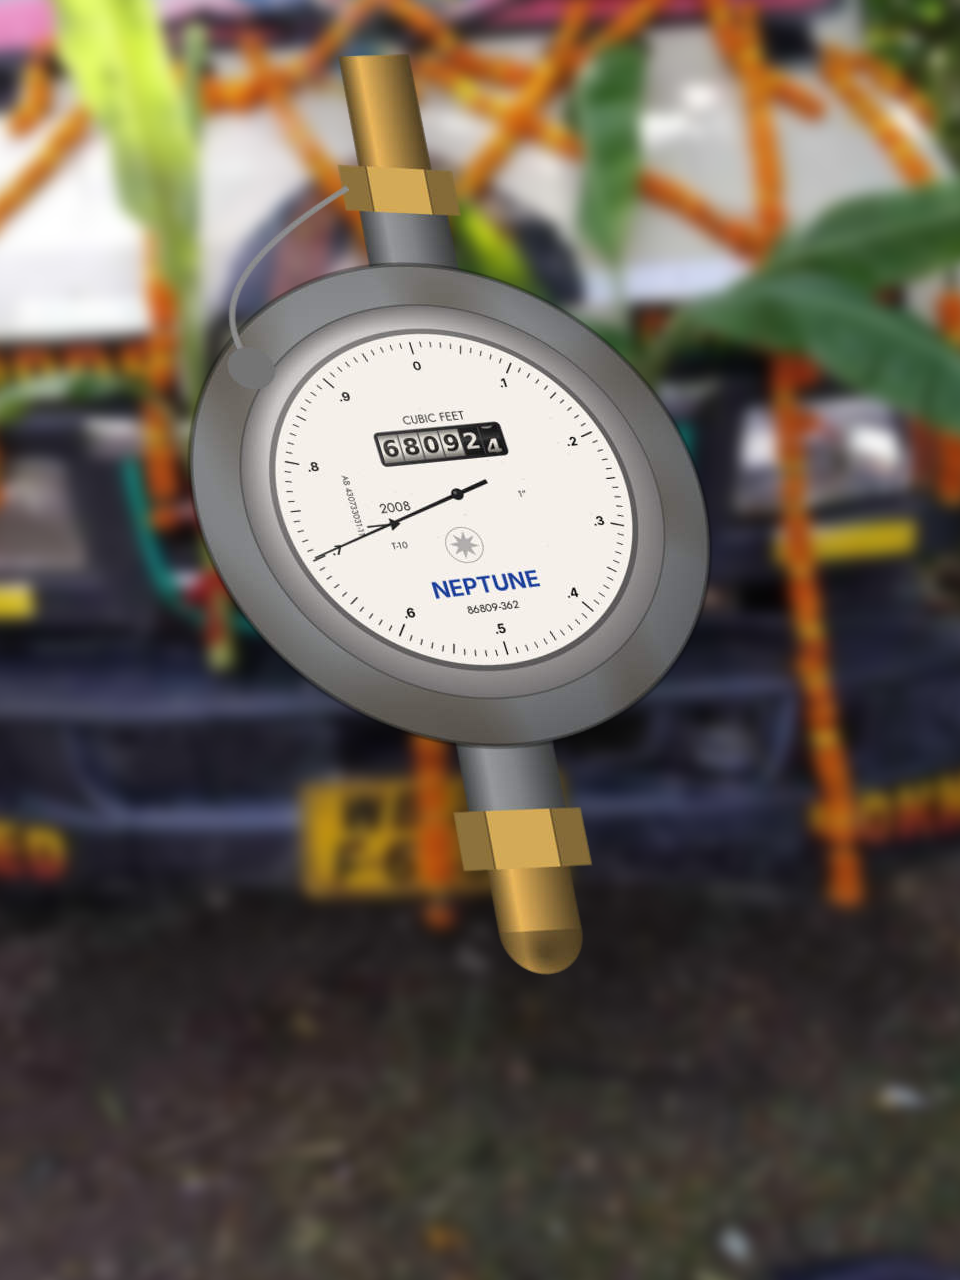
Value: value=680923.70 unit=ft³
